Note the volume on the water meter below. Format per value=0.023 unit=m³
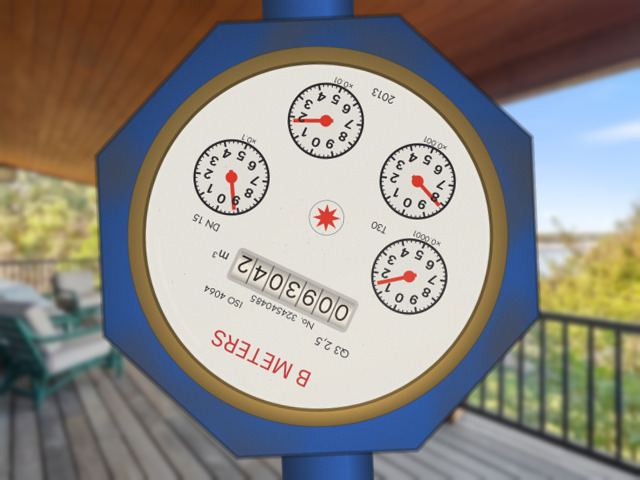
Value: value=93041.9181 unit=m³
